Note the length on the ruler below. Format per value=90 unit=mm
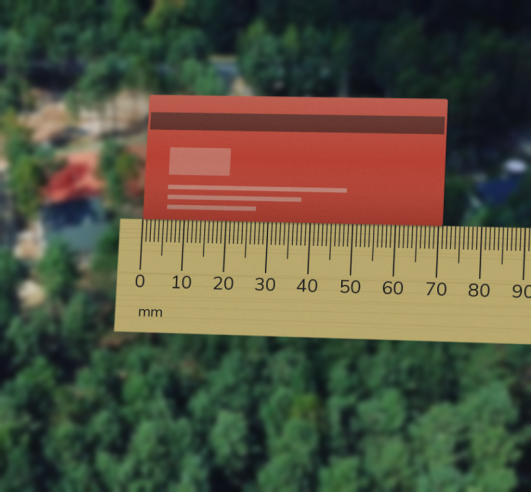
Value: value=71 unit=mm
